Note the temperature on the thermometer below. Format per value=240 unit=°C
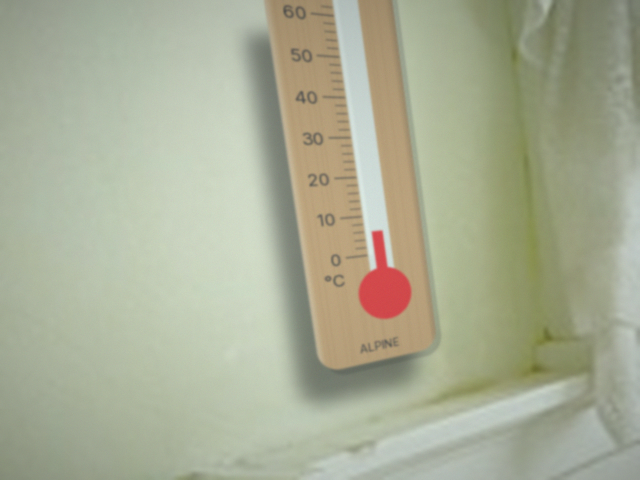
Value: value=6 unit=°C
